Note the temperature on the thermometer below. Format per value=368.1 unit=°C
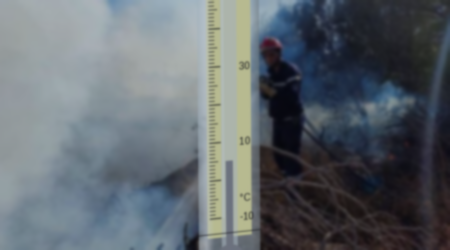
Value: value=5 unit=°C
